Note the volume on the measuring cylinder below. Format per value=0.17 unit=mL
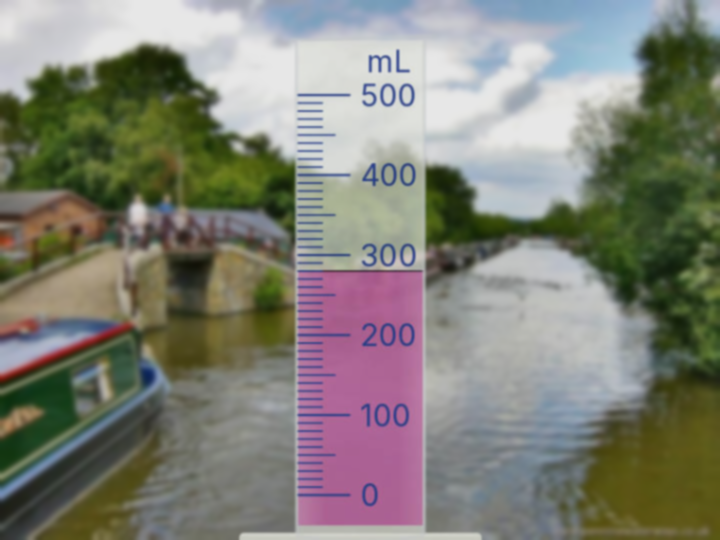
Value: value=280 unit=mL
